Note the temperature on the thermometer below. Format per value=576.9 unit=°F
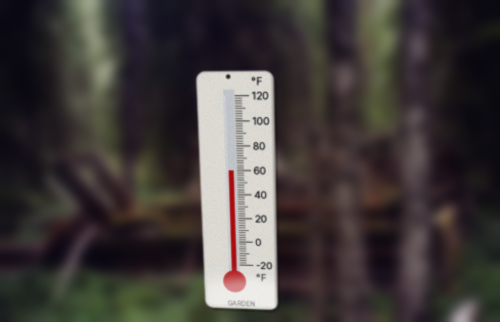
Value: value=60 unit=°F
